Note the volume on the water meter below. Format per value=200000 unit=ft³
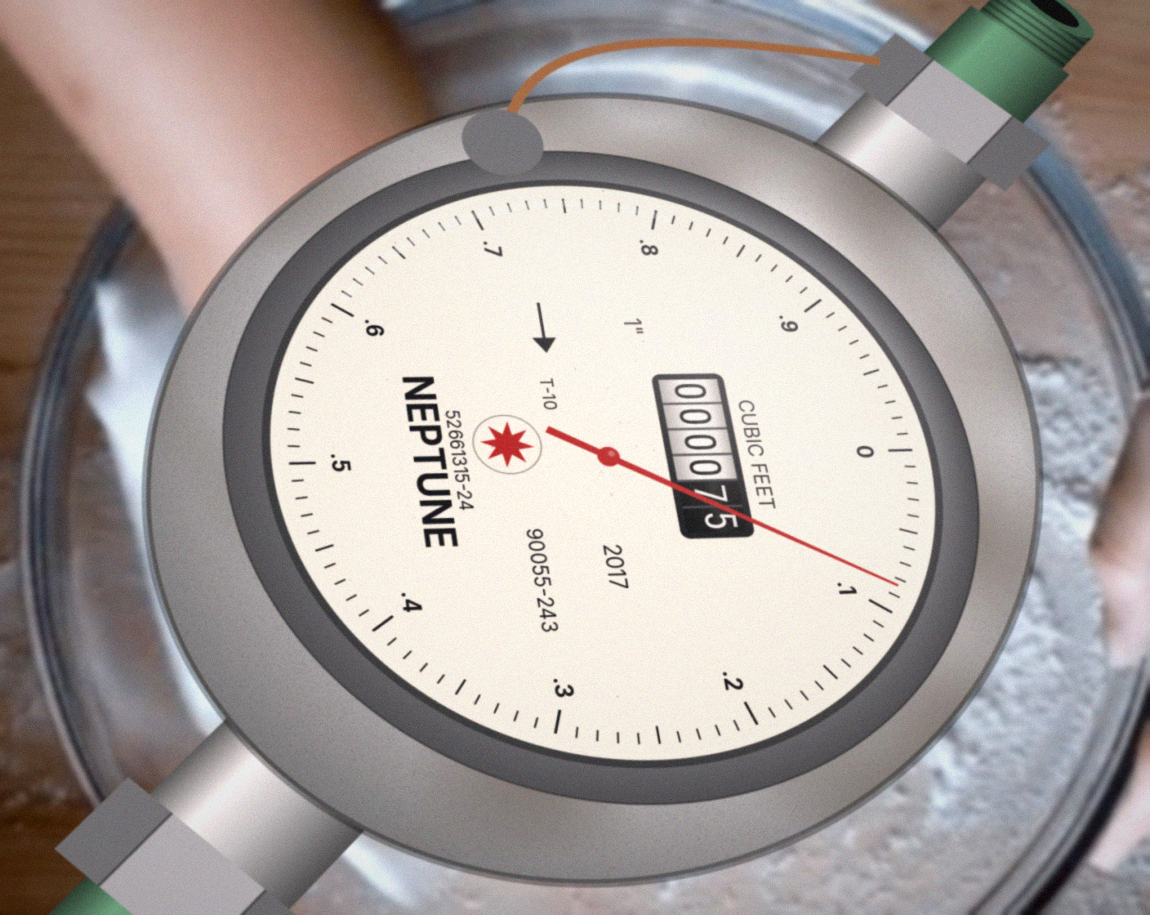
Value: value=75.08 unit=ft³
